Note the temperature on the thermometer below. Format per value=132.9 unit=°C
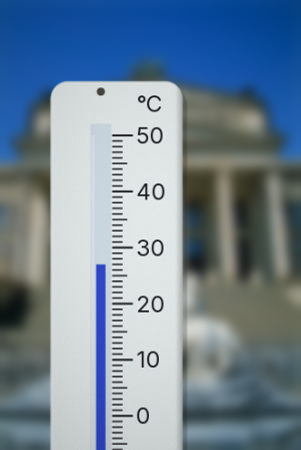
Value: value=27 unit=°C
